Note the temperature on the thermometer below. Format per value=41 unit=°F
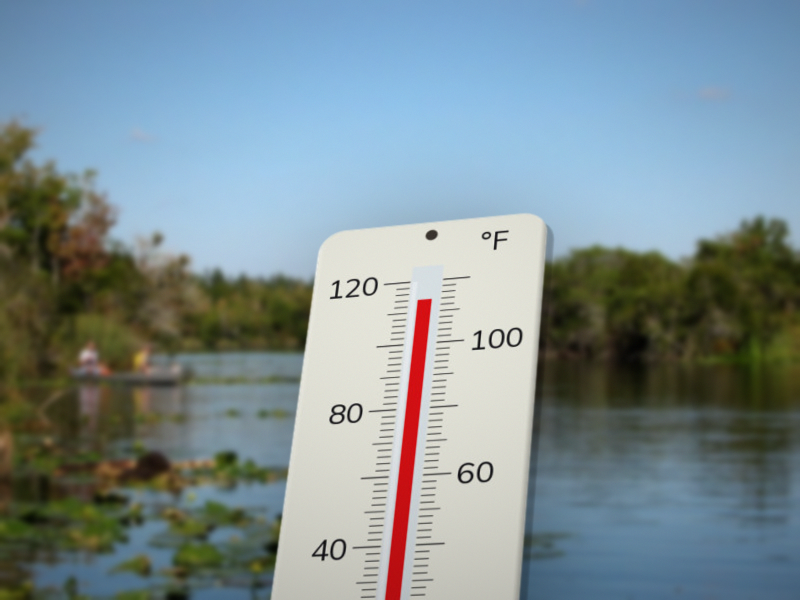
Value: value=114 unit=°F
